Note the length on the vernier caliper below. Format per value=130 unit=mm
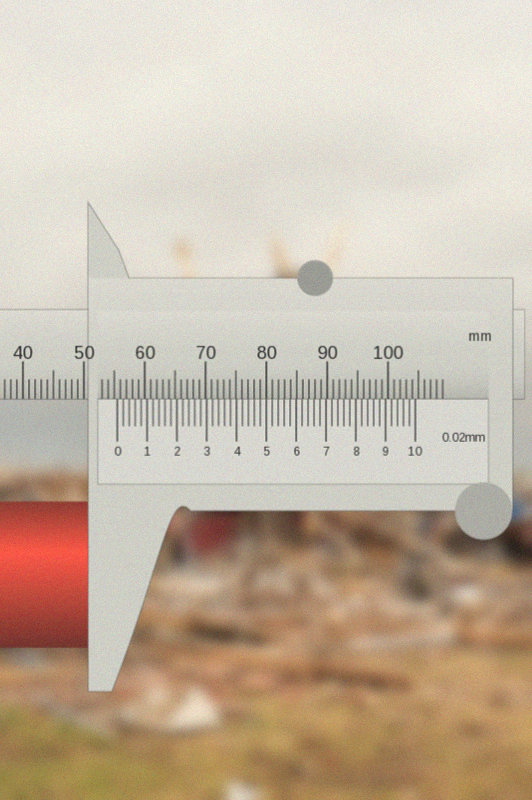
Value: value=55.5 unit=mm
